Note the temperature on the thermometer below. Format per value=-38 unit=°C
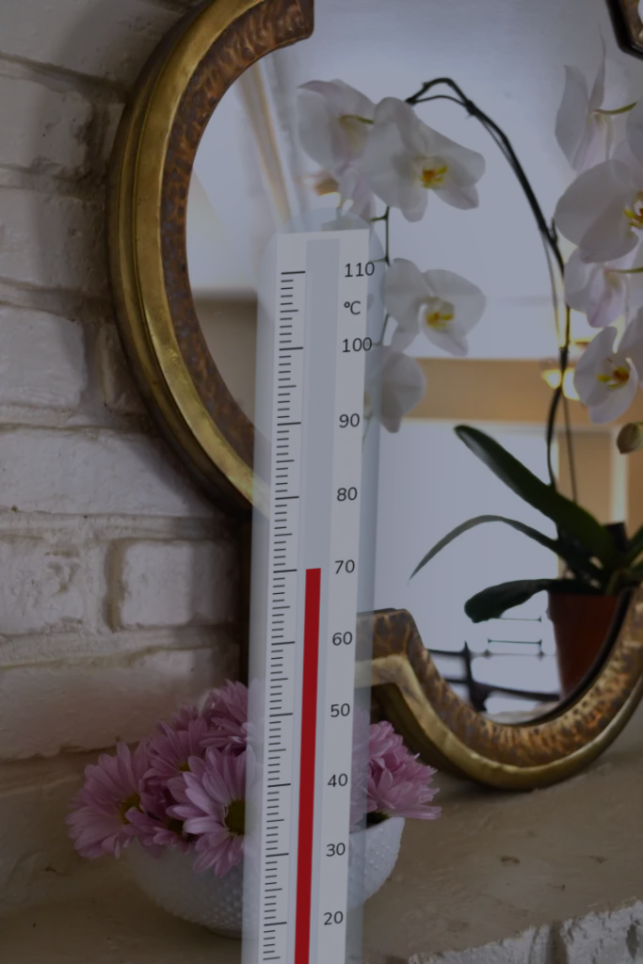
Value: value=70 unit=°C
